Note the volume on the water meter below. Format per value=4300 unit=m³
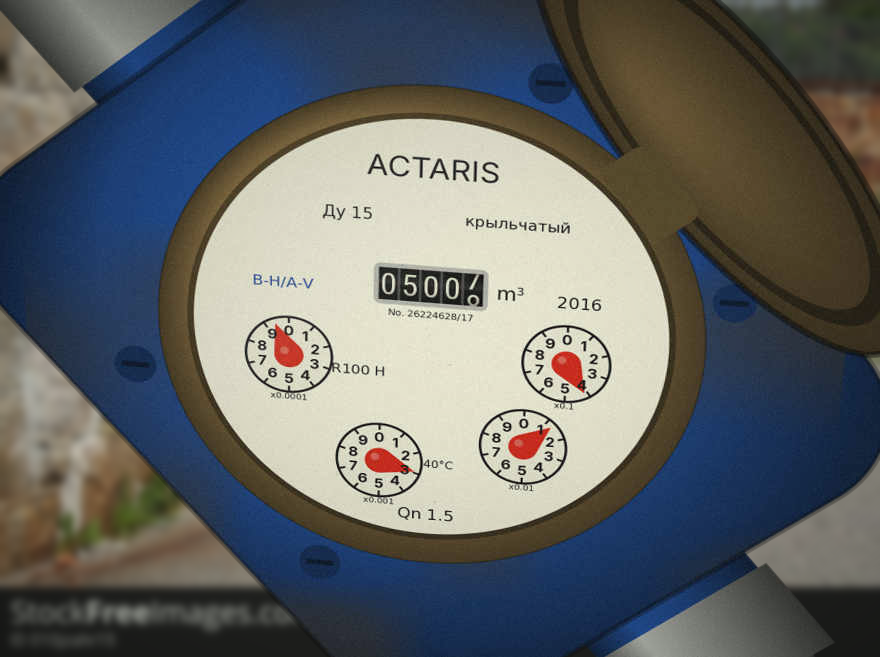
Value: value=5007.4129 unit=m³
